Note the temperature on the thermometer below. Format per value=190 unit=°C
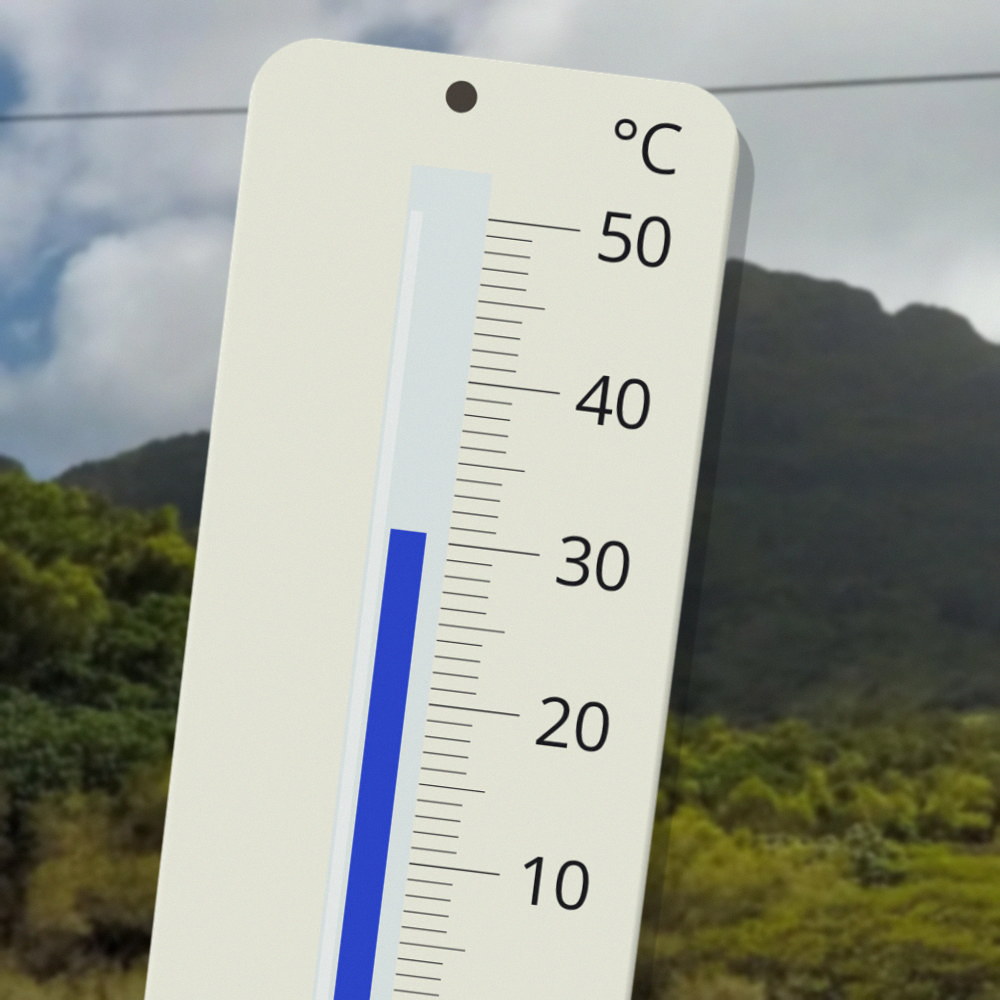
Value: value=30.5 unit=°C
